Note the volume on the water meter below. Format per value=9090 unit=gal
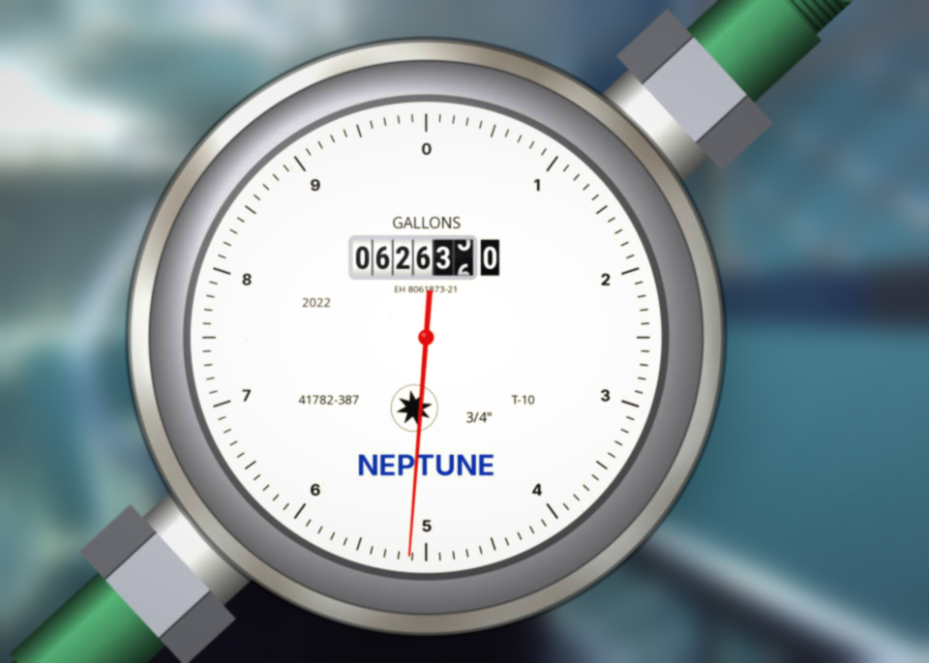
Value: value=626355.1 unit=gal
